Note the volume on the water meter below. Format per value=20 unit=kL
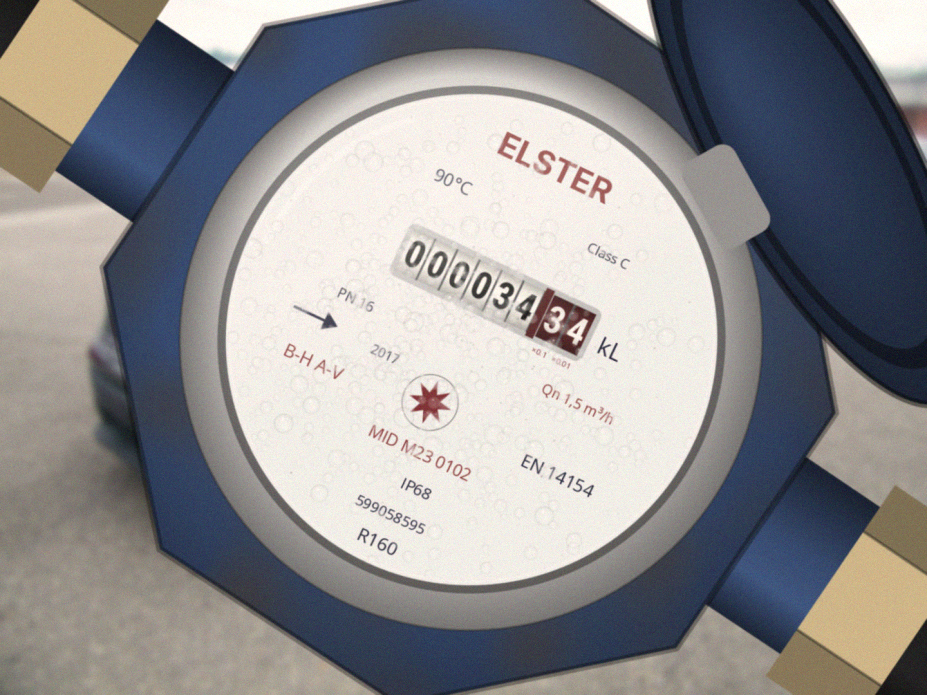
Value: value=34.34 unit=kL
